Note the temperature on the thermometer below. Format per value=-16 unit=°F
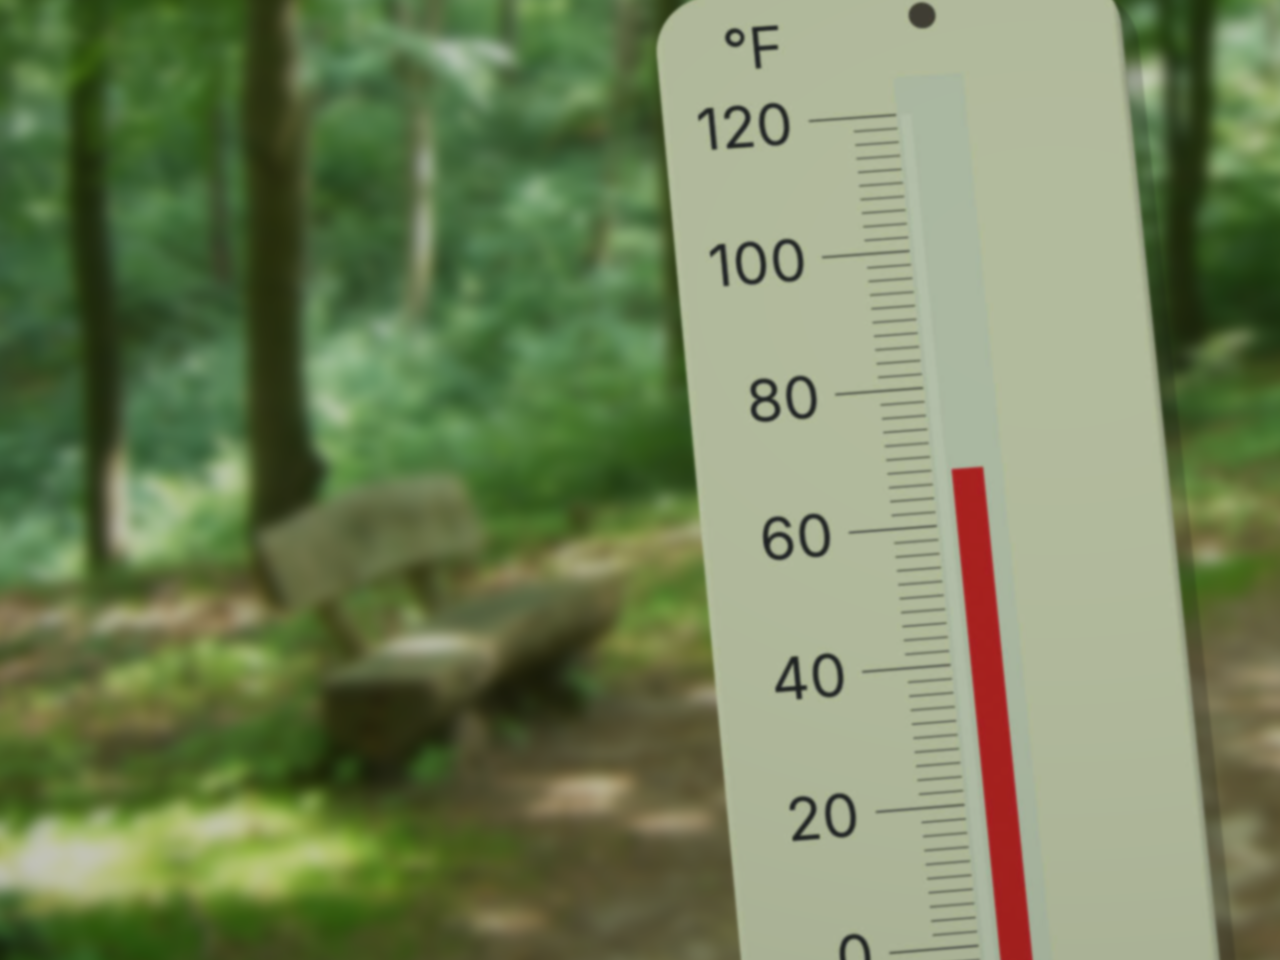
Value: value=68 unit=°F
